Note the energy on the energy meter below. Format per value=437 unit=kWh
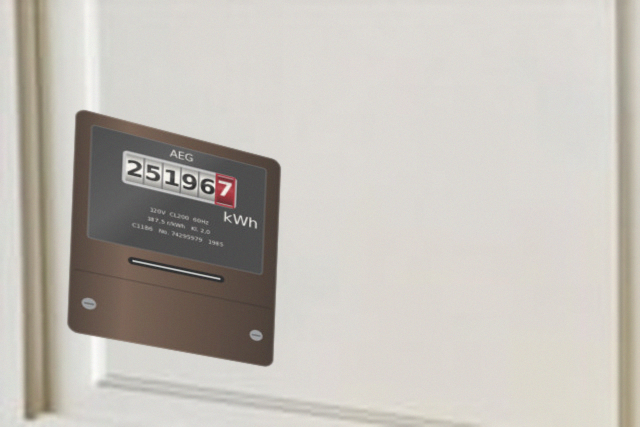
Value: value=25196.7 unit=kWh
